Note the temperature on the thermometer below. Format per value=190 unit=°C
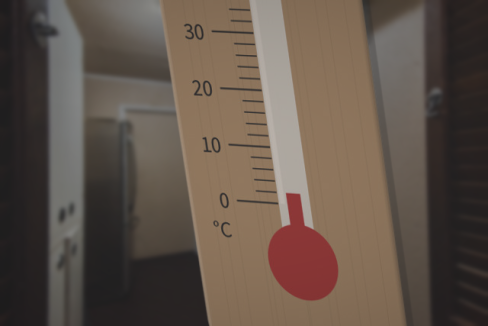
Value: value=2 unit=°C
